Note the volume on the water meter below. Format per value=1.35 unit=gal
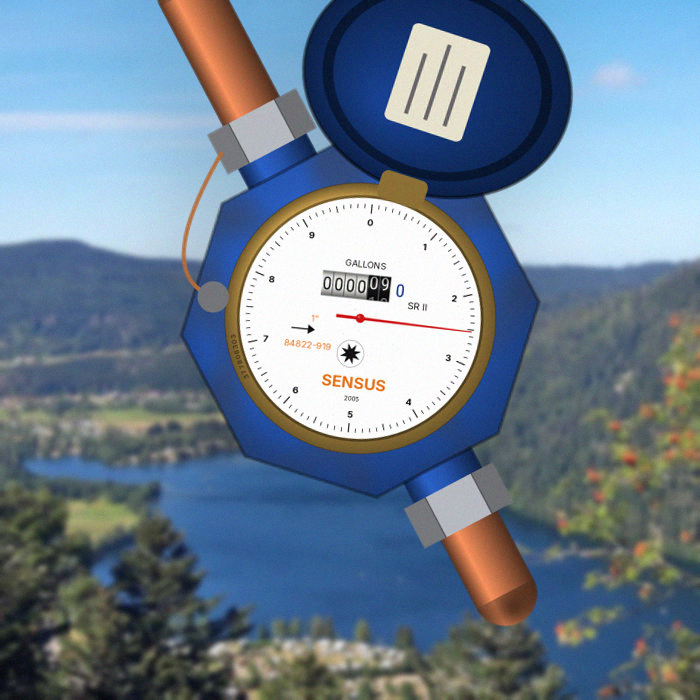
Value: value=92.5 unit=gal
